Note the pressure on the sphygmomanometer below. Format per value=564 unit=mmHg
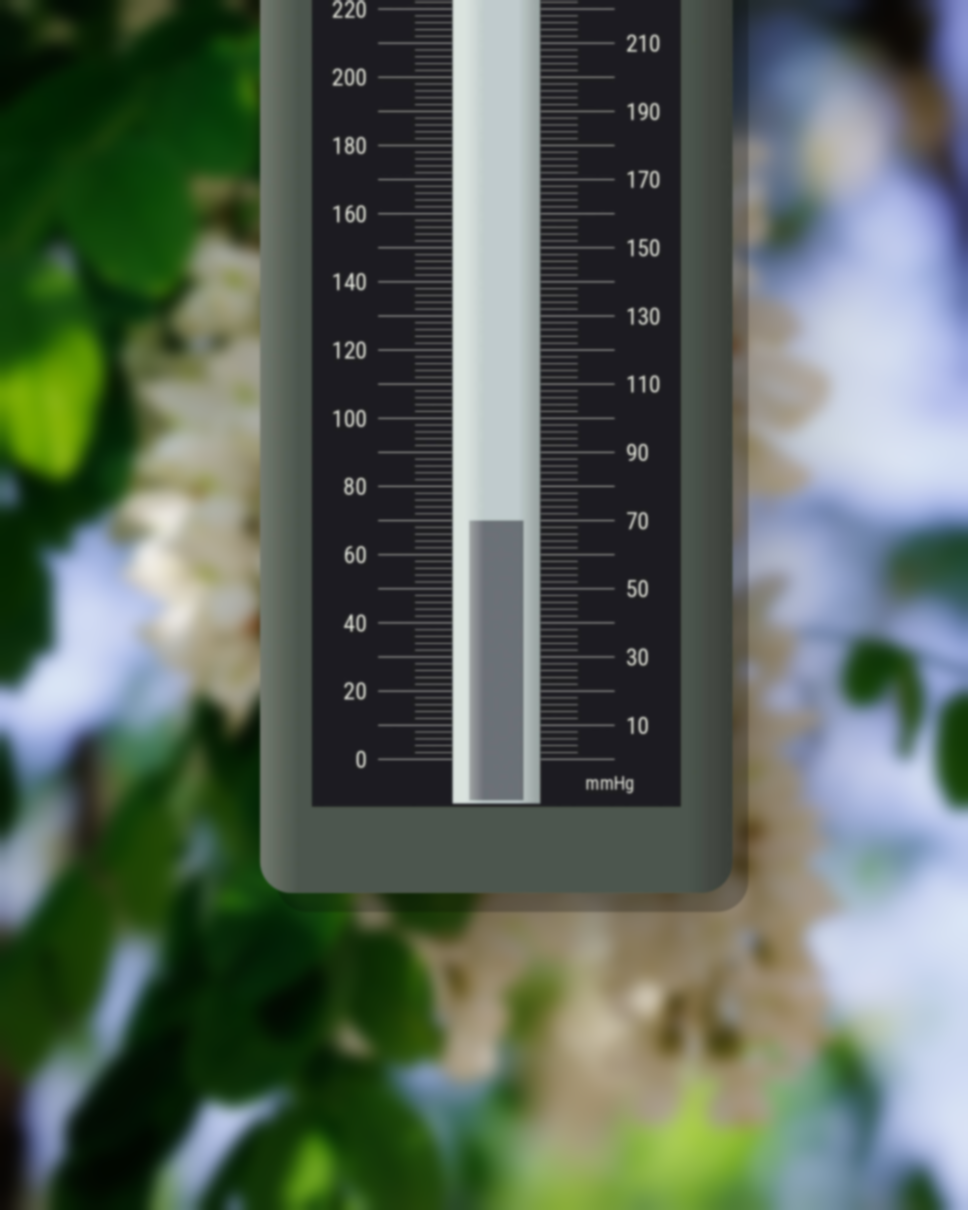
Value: value=70 unit=mmHg
